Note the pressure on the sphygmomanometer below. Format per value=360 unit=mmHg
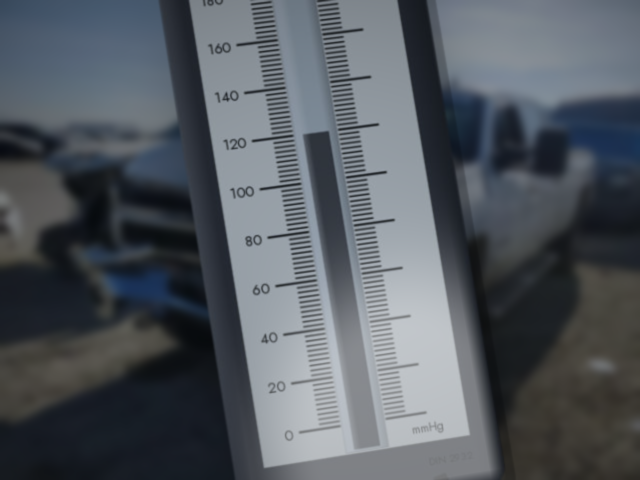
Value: value=120 unit=mmHg
